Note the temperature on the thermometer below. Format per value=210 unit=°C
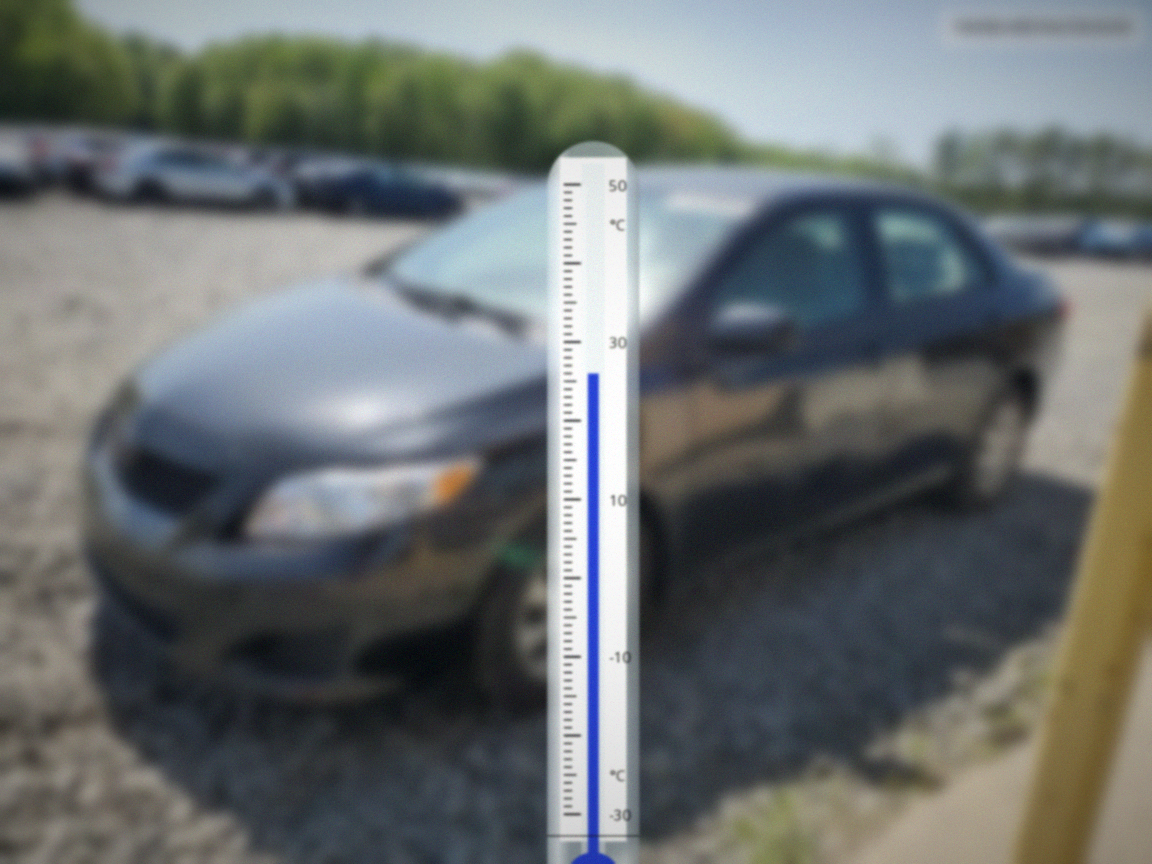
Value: value=26 unit=°C
